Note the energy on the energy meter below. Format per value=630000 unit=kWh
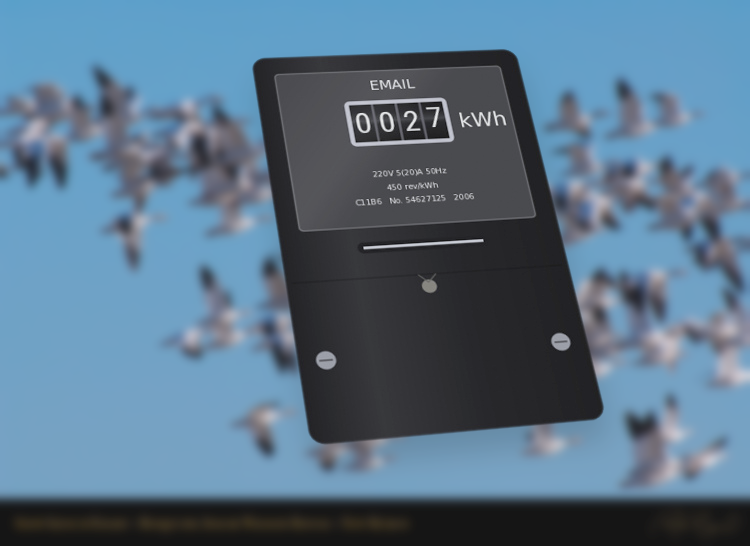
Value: value=27 unit=kWh
